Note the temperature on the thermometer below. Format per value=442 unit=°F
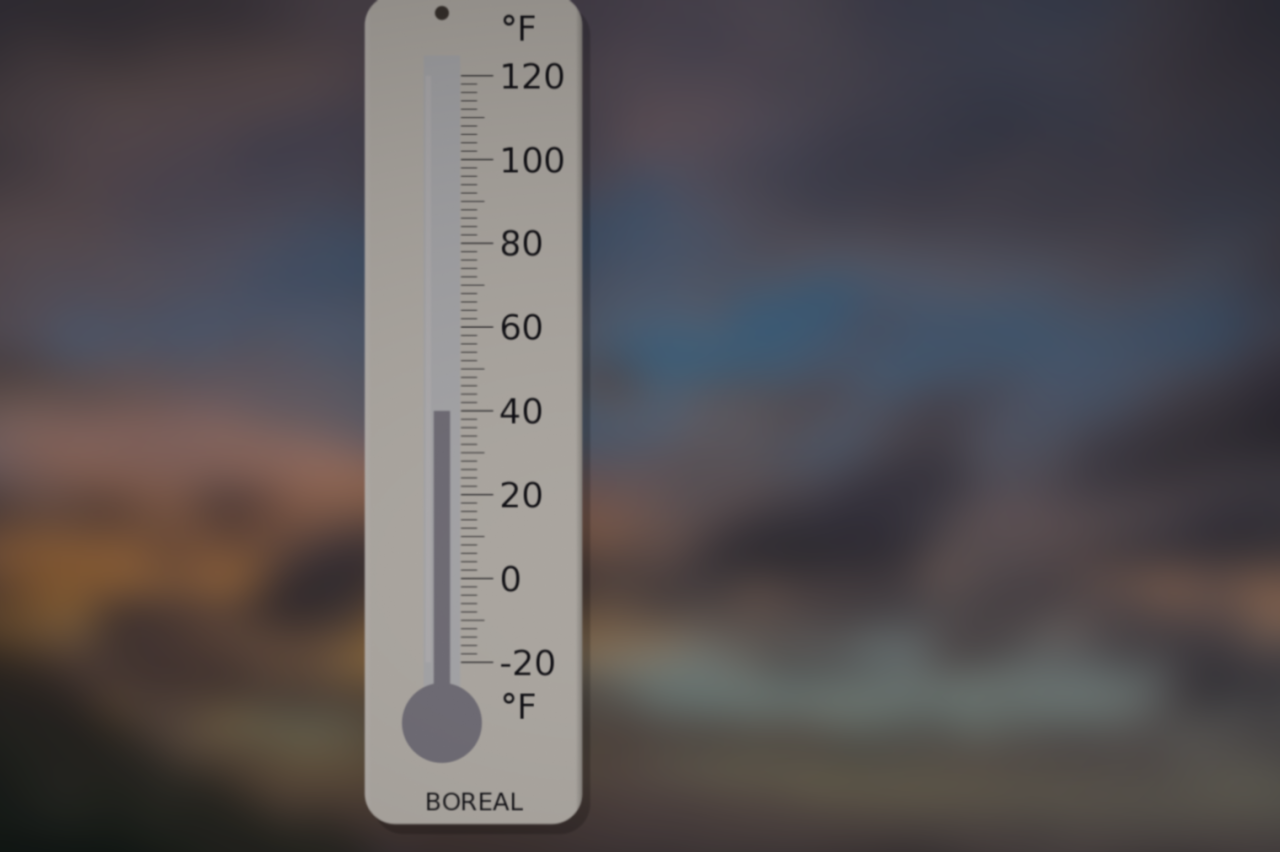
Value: value=40 unit=°F
